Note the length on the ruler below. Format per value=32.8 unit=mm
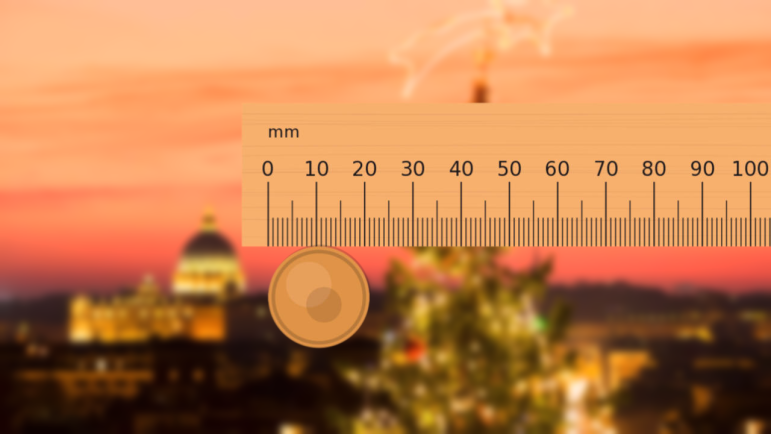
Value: value=21 unit=mm
